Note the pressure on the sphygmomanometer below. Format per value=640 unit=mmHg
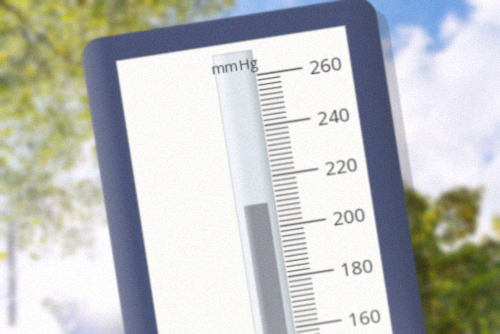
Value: value=210 unit=mmHg
